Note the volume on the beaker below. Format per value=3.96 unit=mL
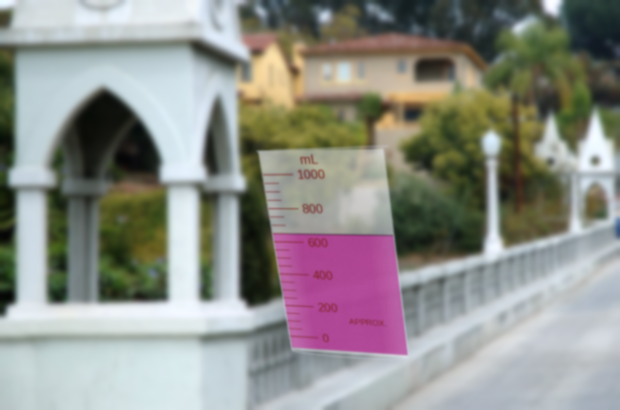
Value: value=650 unit=mL
